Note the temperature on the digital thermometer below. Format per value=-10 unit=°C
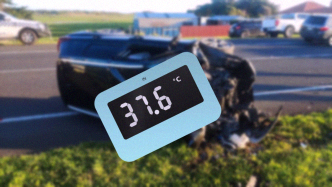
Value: value=37.6 unit=°C
